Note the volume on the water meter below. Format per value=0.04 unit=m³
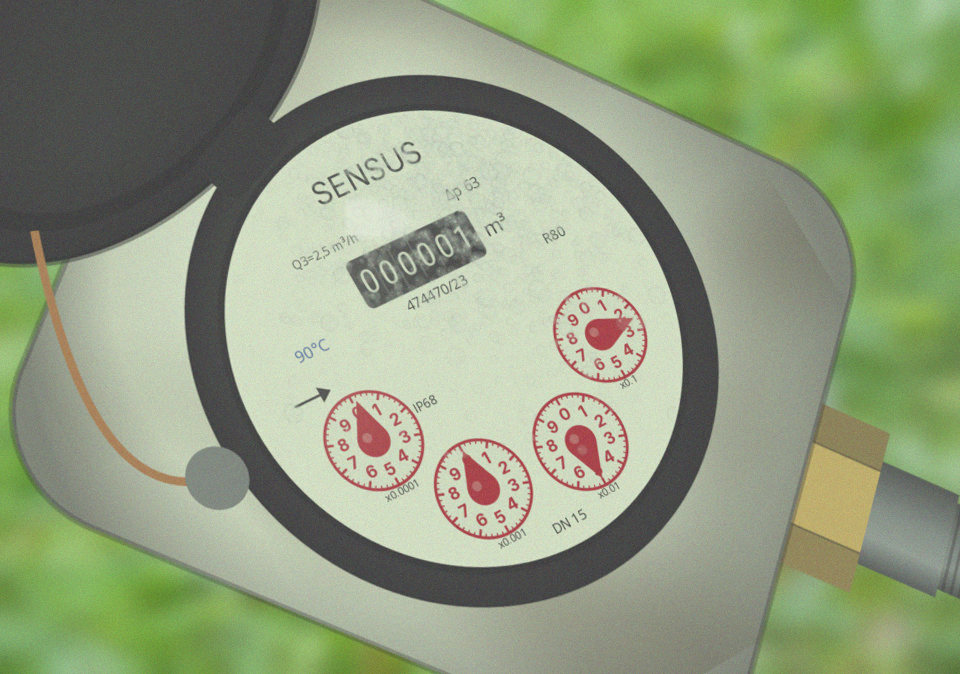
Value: value=1.2500 unit=m³
